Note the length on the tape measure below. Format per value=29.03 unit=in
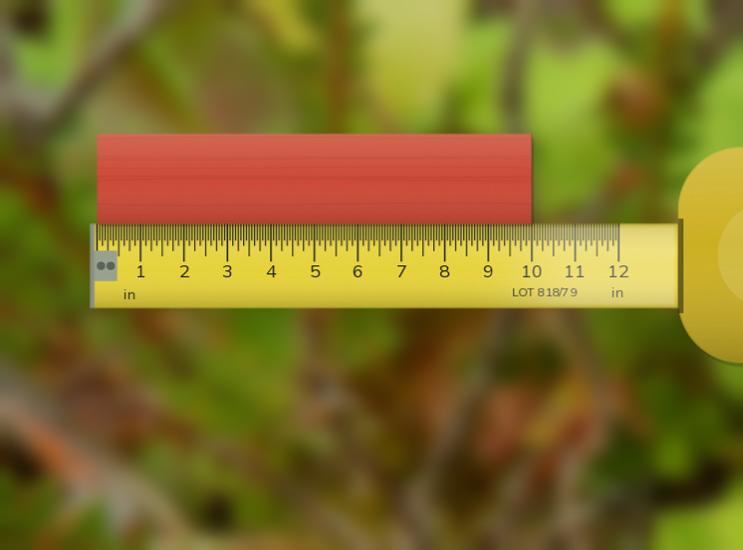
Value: value=10 unit=in
